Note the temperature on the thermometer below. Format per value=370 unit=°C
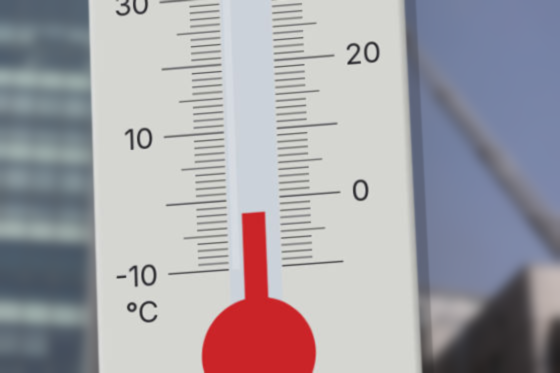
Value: value=-2 unit=°C
